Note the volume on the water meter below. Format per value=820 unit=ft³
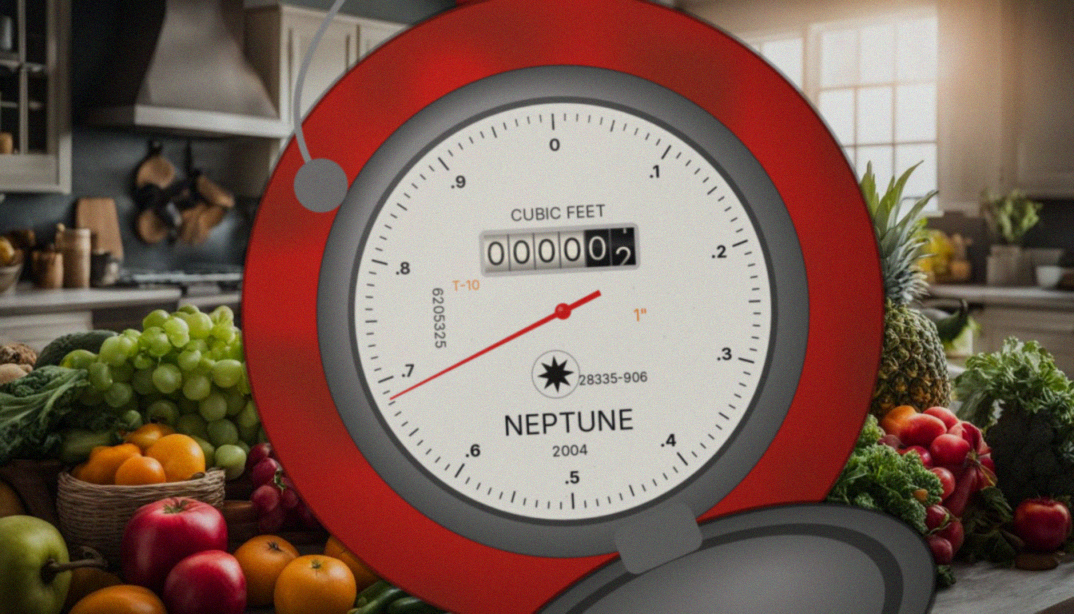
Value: value=1.68 unit=ft³
